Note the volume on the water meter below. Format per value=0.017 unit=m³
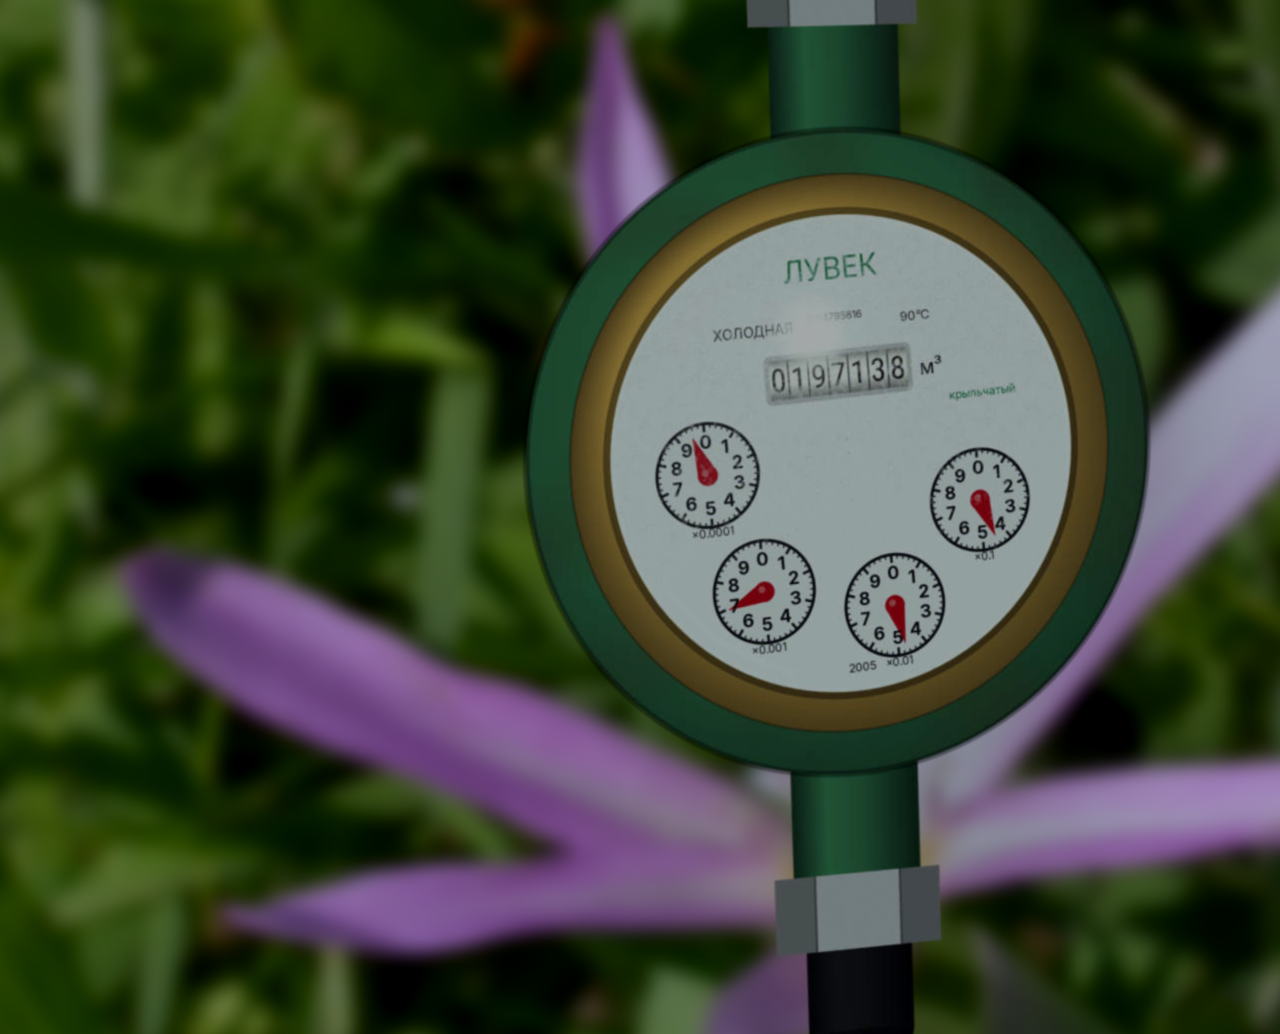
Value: value=197138.4469 unit=m³
